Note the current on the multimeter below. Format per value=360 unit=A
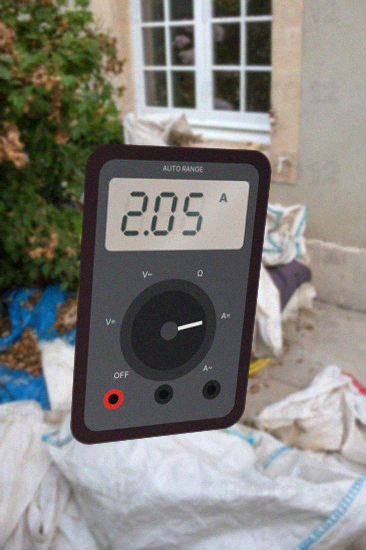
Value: value=2.05 unit=A
